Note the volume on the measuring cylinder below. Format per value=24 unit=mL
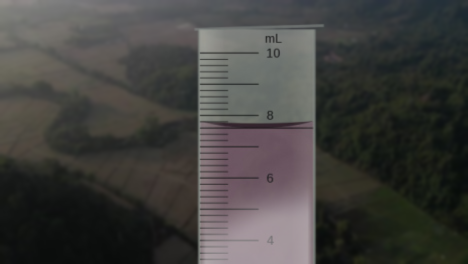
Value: value=7.6 unit=mL
